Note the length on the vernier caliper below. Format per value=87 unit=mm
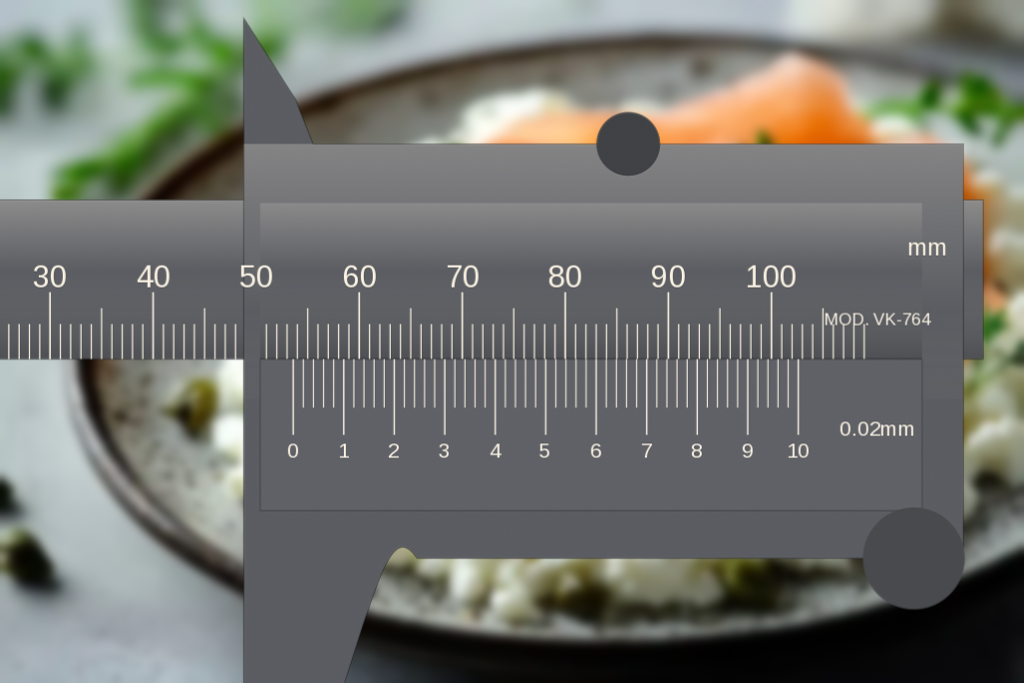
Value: value=53.6 unit=mm
